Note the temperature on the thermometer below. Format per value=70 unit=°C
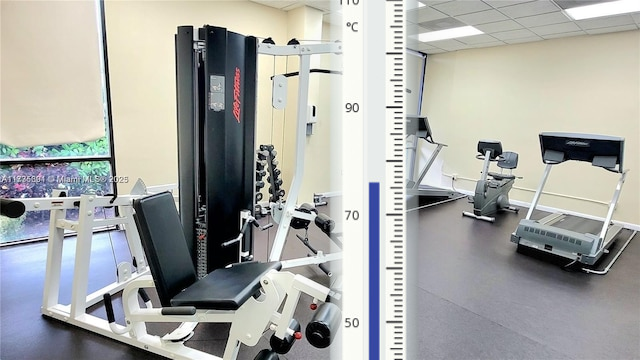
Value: value=76 unit=°C
